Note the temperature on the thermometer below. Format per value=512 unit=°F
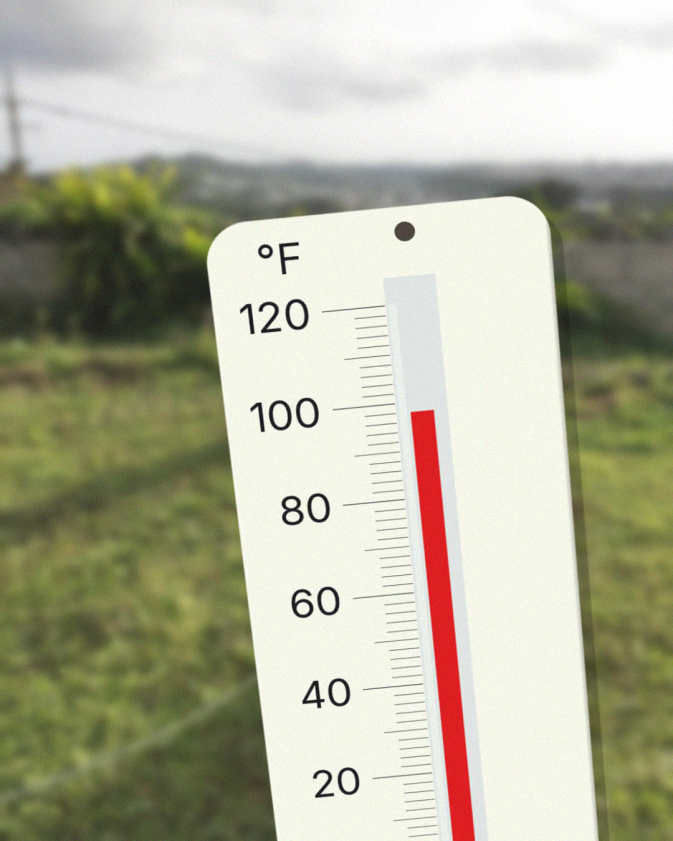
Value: value=98 unit=°F
